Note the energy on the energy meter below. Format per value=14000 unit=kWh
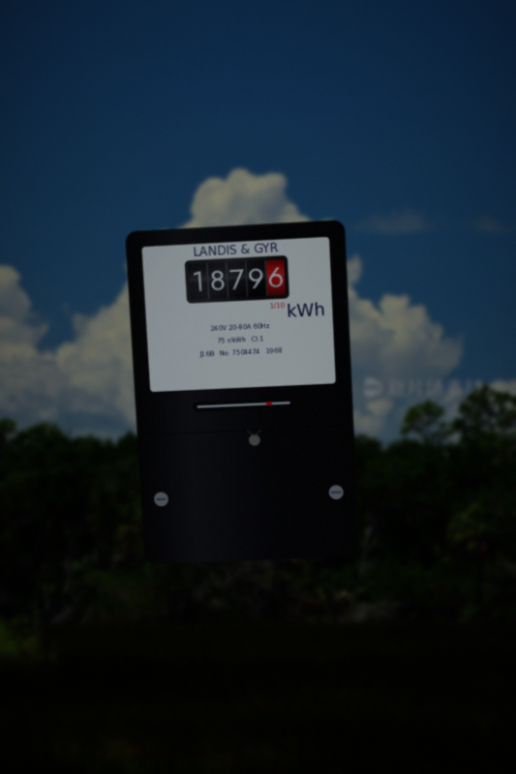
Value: value=1879.6 unit=kWh
